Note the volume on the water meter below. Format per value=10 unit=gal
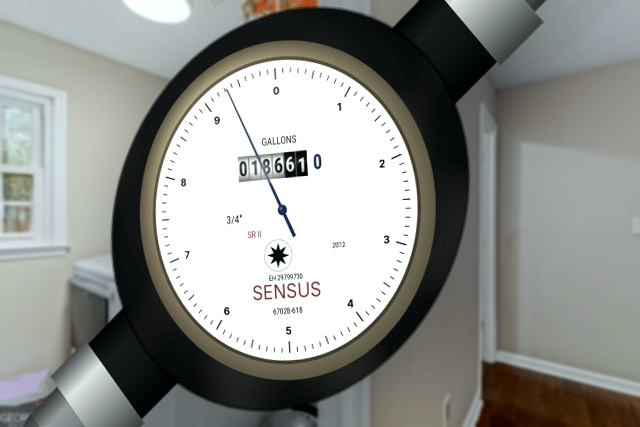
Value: value=186609.3 unit=gal
